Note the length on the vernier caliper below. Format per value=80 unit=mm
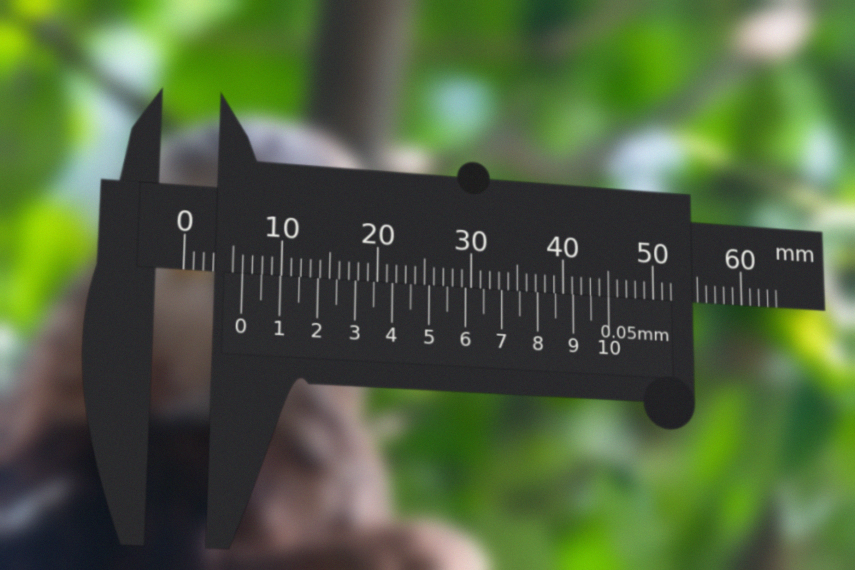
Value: value=6.0 unit=mm
